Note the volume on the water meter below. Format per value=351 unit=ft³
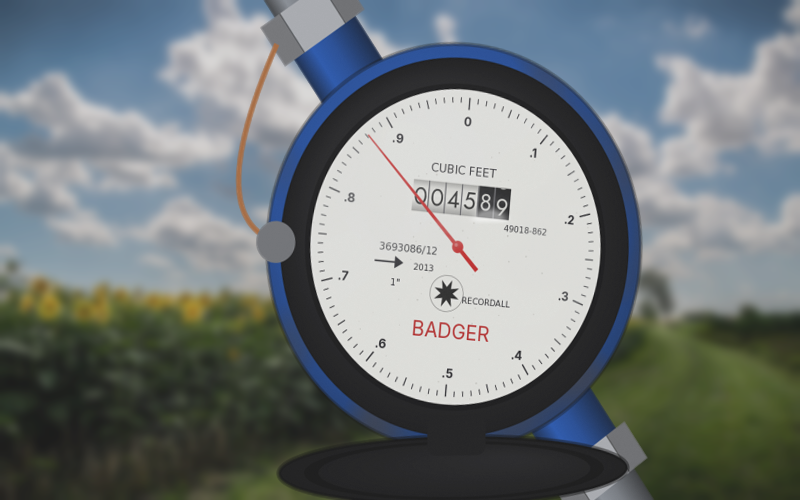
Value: value=4588.87 unit=ft³
